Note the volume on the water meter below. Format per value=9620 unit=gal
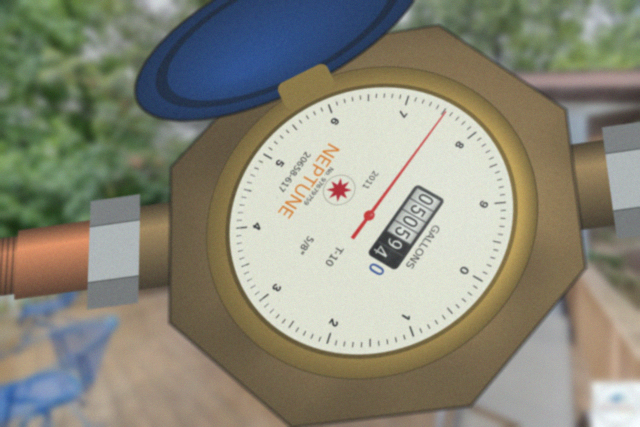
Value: value=505937.5 unit=gal
